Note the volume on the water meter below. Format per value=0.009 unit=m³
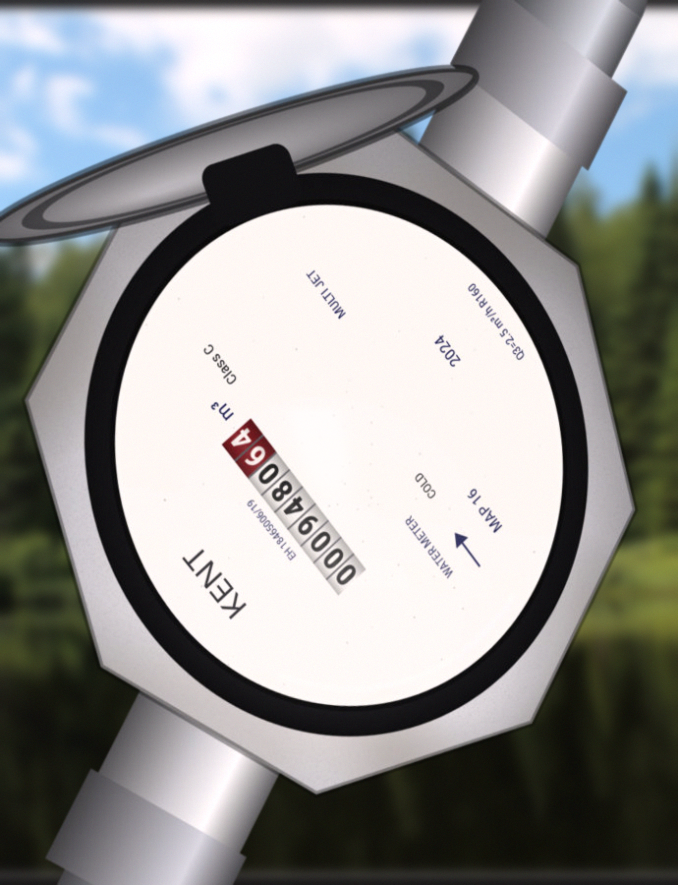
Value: value=9480.64 unit=m³
